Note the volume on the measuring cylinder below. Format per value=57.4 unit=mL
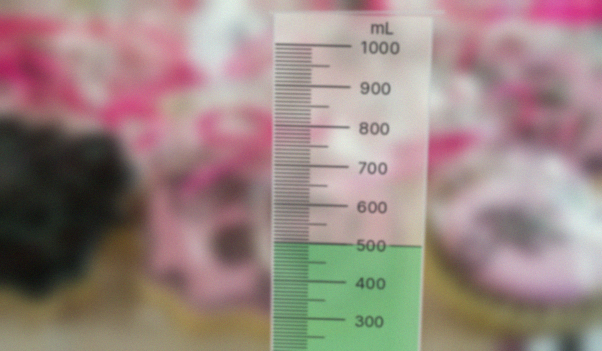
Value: value=500 unit=mL
